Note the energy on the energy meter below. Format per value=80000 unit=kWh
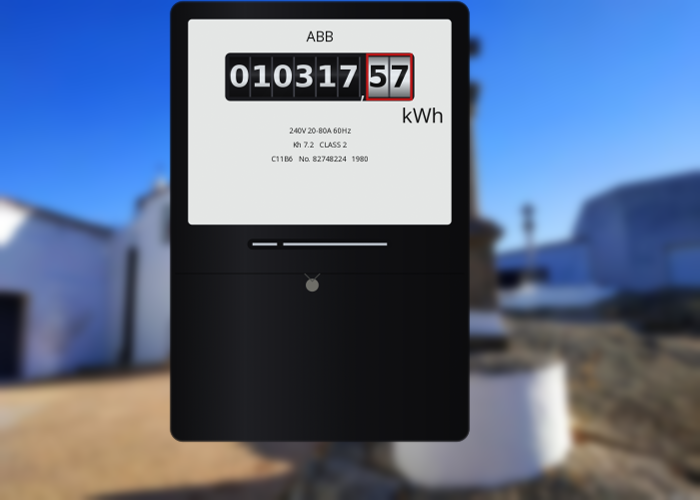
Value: value=10317.57 unit=kWh
